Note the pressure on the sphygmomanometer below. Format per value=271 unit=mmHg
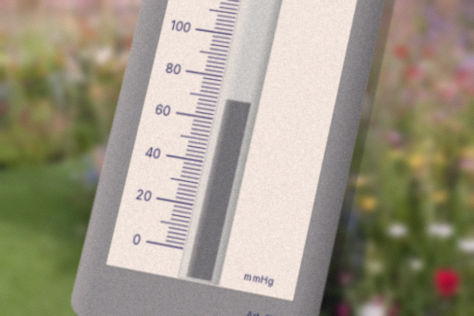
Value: value=70 unit=mmHg
